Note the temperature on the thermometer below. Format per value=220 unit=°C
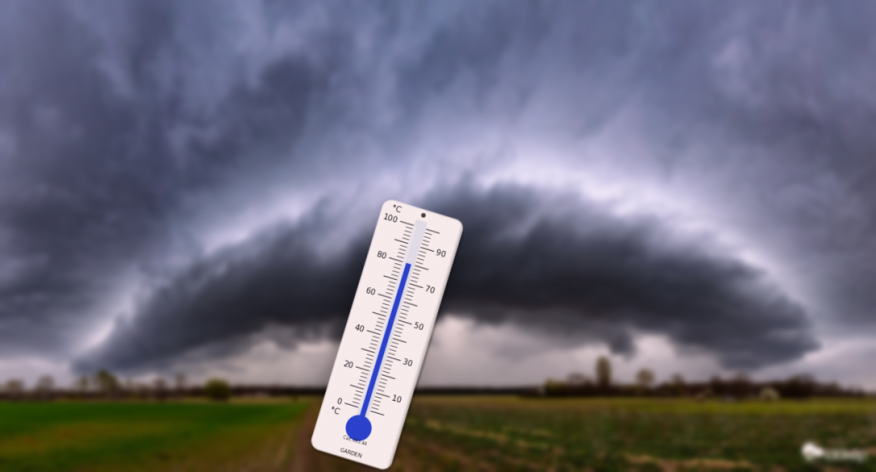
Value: value=80 unit=°C
